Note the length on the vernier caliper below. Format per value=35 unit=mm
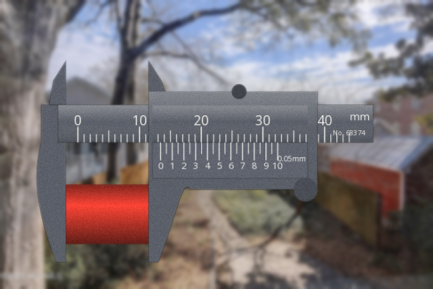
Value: value=13.4 unit=mm
